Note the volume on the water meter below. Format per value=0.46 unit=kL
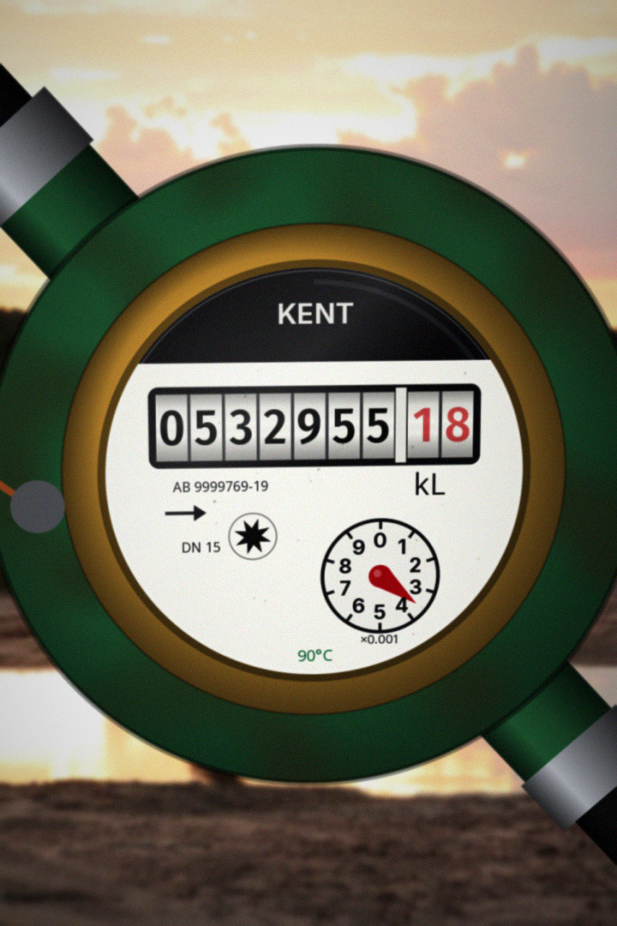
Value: value=532955.183 unit=kL
